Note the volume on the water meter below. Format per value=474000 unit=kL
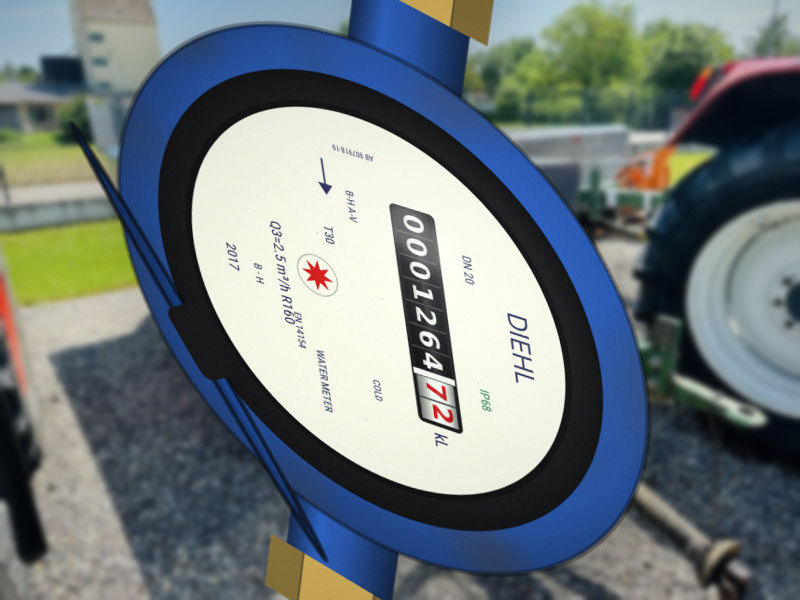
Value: value=1264.72 unit=kL
